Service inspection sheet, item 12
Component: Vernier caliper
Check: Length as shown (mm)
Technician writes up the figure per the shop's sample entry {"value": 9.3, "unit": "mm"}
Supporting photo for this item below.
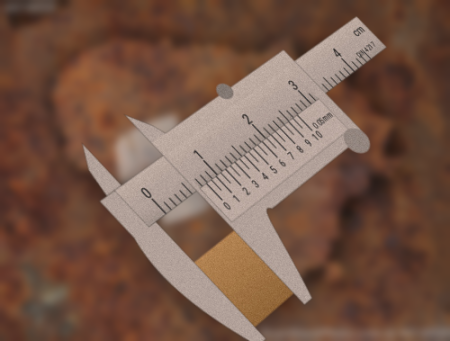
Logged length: {"value": 7.8, "unit": "mm"}
